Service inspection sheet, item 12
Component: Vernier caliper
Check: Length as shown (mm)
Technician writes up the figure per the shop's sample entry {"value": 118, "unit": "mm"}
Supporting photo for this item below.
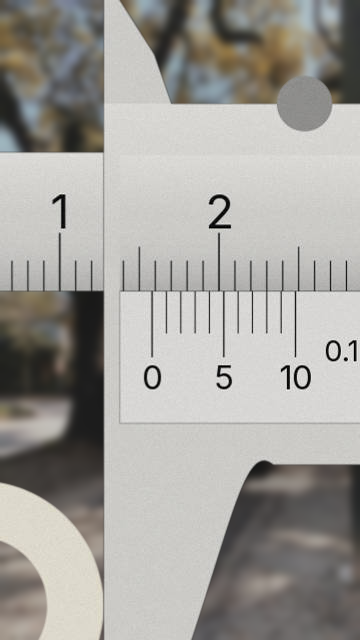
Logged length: {"value": 15.8, "unit": "mm"}
